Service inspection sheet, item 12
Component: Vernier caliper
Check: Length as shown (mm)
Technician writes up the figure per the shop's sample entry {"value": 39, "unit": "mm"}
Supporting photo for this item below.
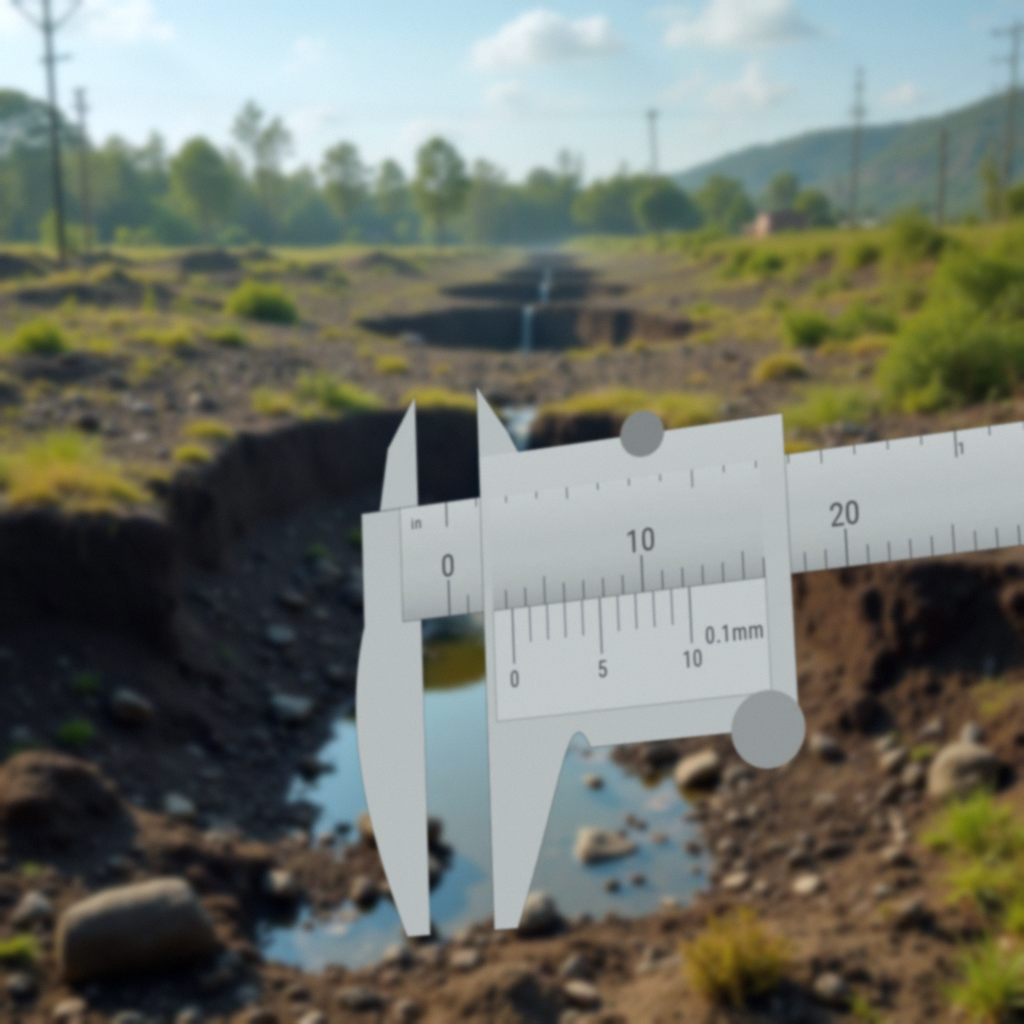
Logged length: {"value": 3.3, "unit": "mm"}
